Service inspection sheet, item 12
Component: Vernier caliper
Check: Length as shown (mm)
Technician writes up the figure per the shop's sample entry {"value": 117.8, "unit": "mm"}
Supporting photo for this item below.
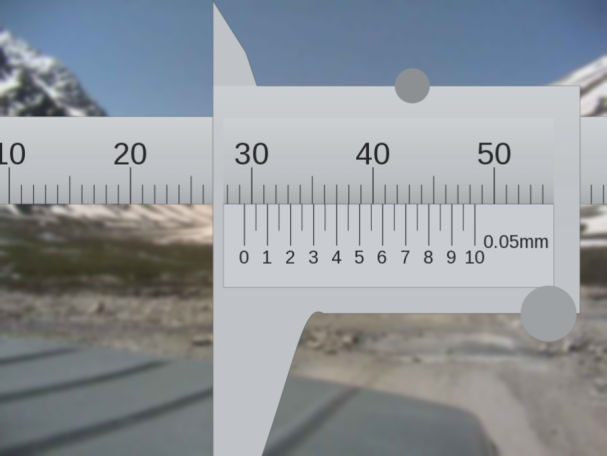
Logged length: {"value": 29.4, "unit": "mm"}
